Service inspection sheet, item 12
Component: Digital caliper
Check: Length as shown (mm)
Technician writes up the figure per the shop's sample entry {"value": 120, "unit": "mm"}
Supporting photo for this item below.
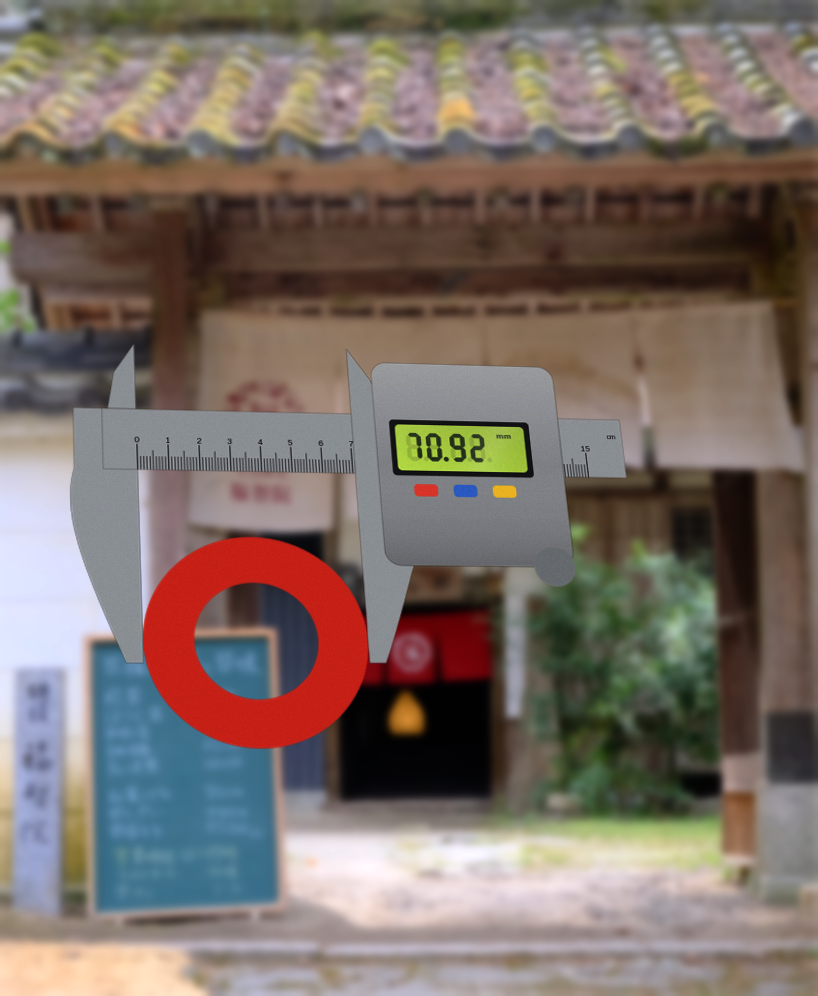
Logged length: {"value": 70.92, "unit": "mm"}
